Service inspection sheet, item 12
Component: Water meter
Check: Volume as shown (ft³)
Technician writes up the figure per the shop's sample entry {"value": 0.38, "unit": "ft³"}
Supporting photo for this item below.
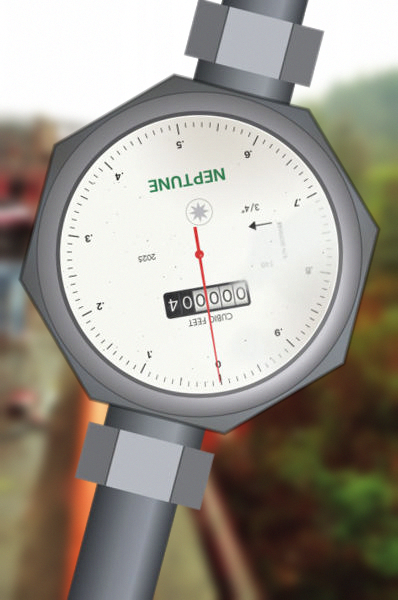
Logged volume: {"value": 4.00, "unit": "ft³"}
